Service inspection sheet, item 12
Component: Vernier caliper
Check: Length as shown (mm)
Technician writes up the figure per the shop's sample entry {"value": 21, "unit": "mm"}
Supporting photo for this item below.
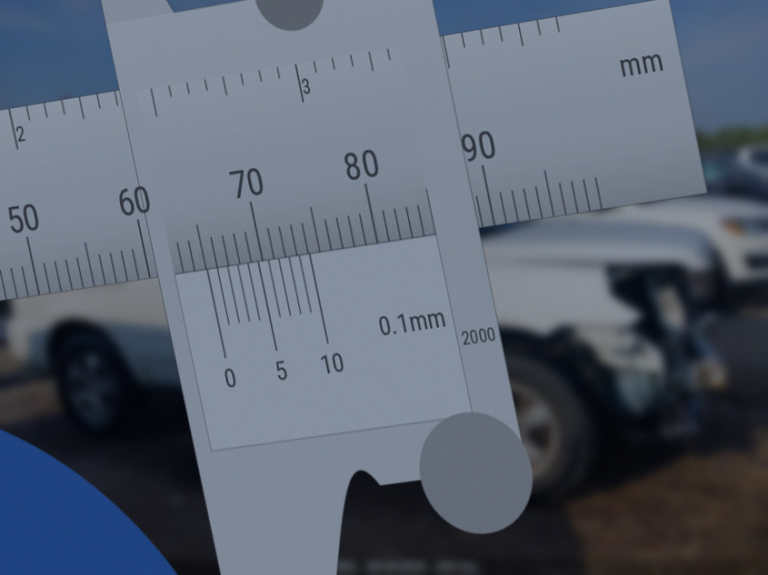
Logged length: {"value": 65.1, "unit": "mm"}
